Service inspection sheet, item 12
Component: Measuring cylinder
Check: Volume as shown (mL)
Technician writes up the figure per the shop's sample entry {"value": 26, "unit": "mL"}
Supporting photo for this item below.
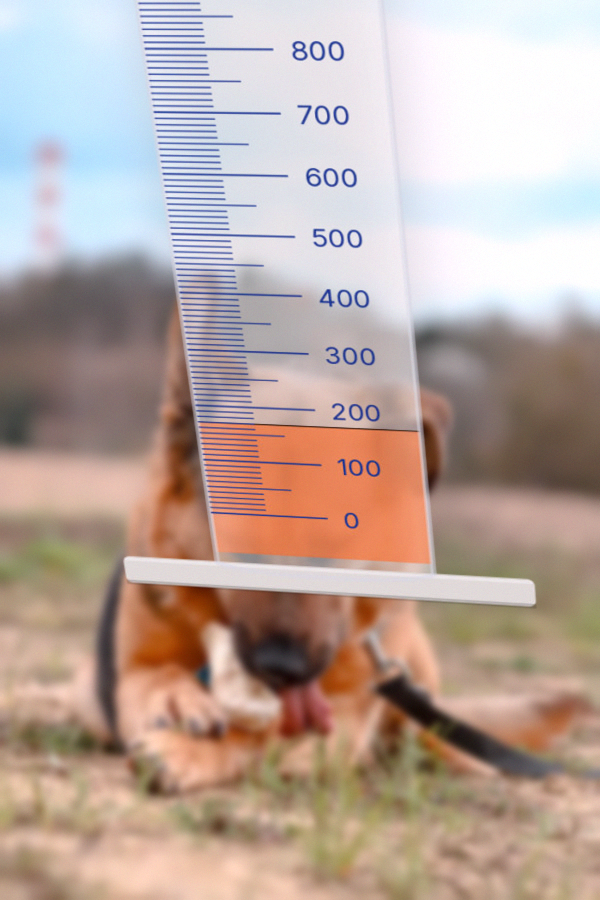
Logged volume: {"value": 170, "unit": "mL"}
